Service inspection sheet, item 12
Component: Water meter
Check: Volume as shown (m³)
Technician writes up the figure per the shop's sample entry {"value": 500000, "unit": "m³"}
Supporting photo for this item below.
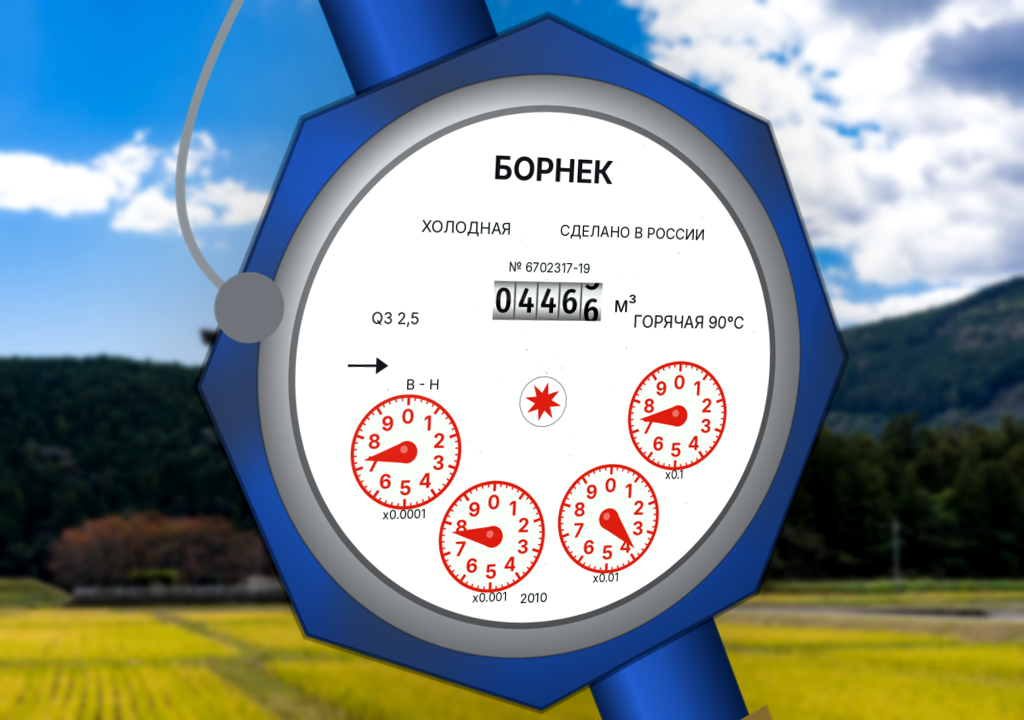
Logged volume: {"value": 4465.7377, "unit": "m³"}
